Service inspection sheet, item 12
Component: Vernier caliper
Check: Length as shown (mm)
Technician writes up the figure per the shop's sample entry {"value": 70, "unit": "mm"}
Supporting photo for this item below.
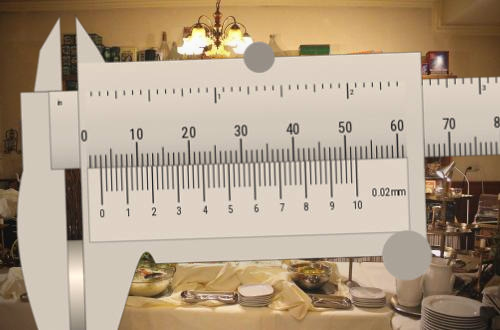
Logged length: {"value": 3.0, "unit": "mm"}
